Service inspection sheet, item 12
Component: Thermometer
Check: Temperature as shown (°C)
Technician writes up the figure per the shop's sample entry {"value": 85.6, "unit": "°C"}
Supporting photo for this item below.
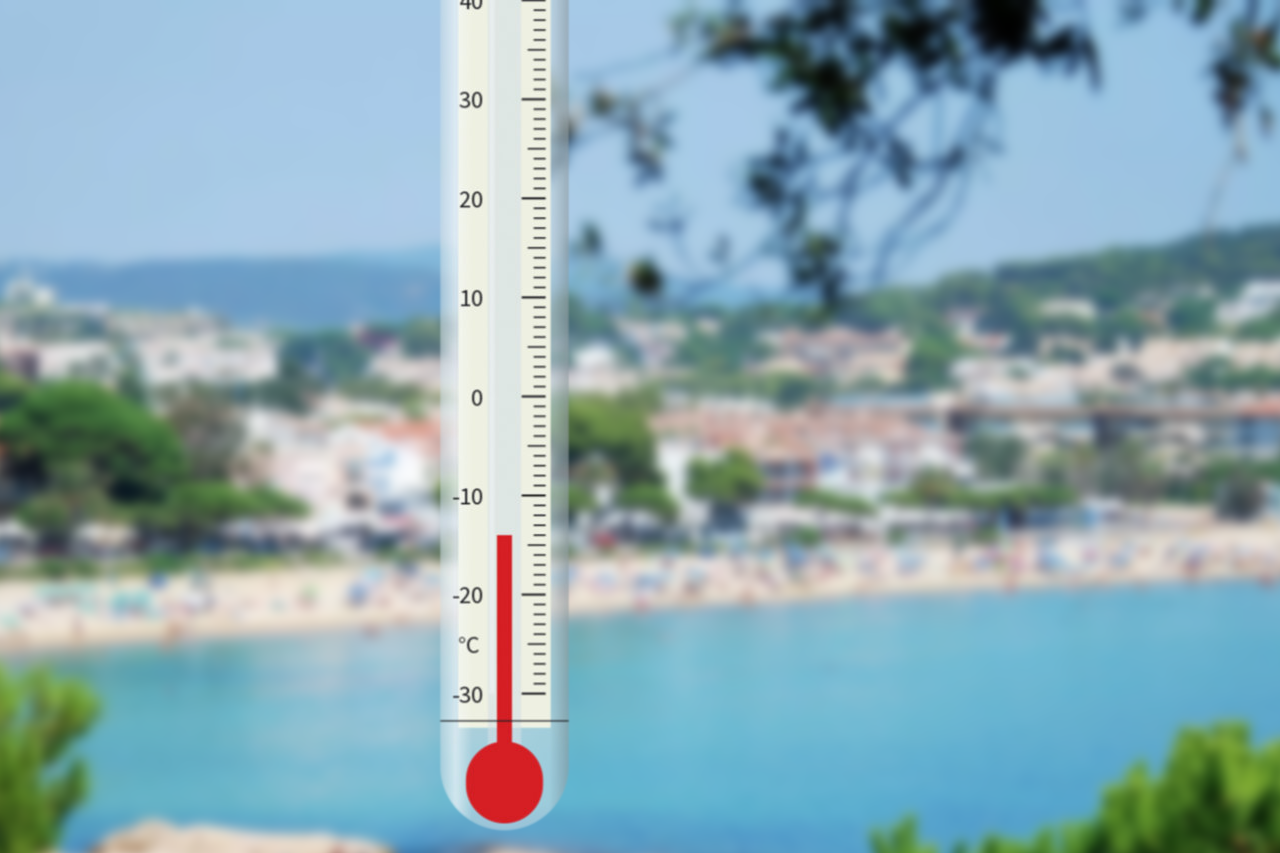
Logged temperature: {"value": -14, "unit": "°C"}
